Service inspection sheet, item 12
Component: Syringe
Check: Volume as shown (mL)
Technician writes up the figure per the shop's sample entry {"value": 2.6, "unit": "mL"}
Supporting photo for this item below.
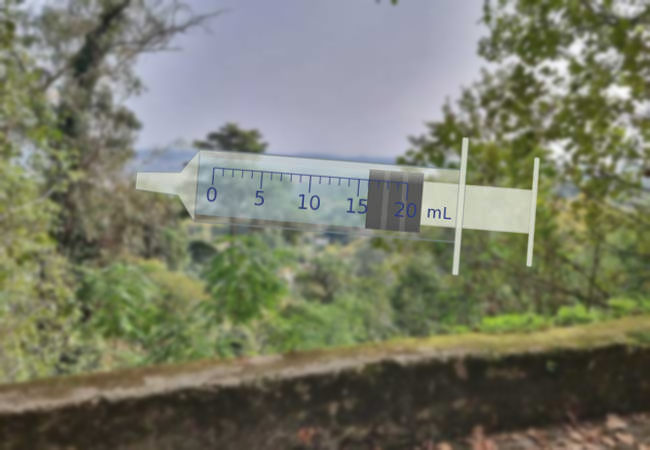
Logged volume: {"value": 16, "unit": "mL"}
